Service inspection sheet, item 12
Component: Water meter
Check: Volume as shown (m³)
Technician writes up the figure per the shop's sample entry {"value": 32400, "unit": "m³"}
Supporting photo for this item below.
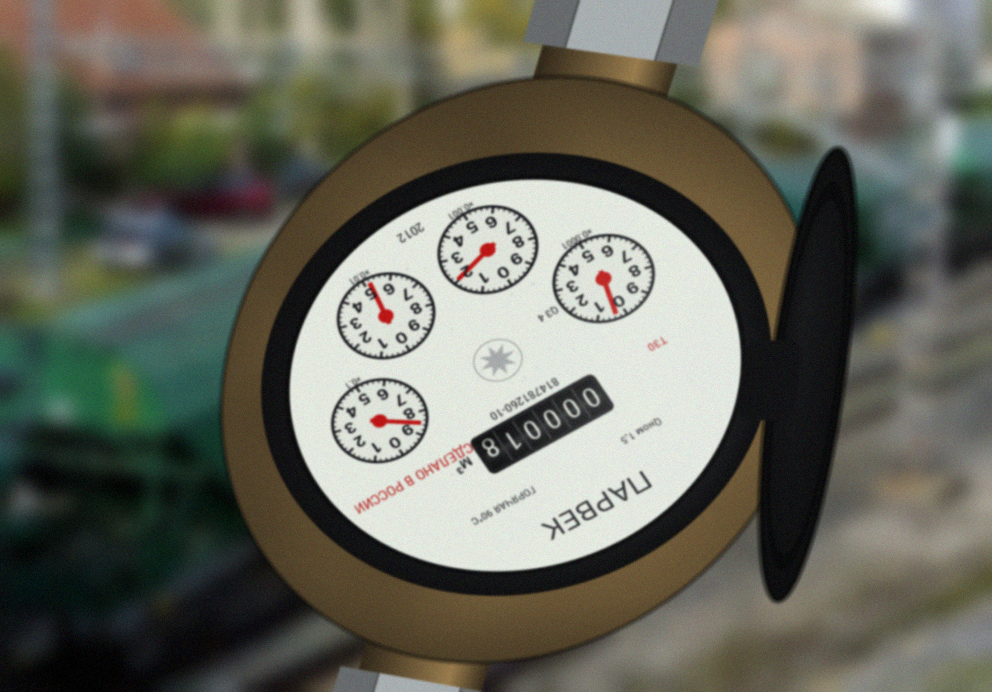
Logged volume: {"value": 17.8520, "unit": "m³"}
